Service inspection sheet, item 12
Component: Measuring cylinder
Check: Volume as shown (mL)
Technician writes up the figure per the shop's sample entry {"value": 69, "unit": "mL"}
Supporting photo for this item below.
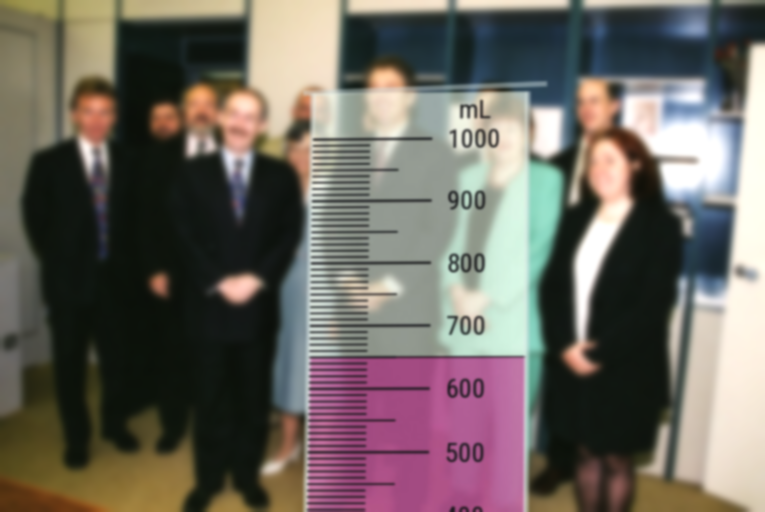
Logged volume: {"value": 650, "unit": "mL"}
